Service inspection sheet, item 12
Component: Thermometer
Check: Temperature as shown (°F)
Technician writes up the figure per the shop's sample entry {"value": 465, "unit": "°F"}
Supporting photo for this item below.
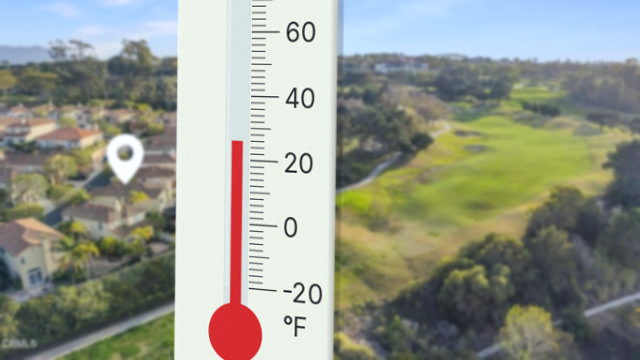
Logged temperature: {"value": 26, "unit": "°F"}
